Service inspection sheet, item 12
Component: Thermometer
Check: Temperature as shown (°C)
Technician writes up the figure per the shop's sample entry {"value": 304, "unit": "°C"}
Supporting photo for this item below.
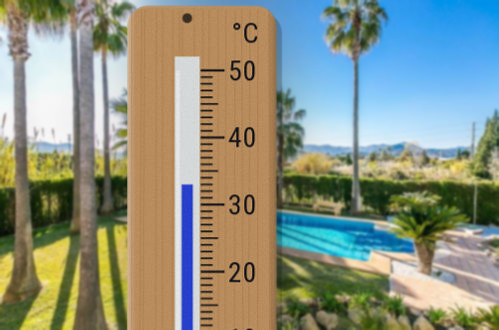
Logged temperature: {"value": 33, "unit": "°C"}
